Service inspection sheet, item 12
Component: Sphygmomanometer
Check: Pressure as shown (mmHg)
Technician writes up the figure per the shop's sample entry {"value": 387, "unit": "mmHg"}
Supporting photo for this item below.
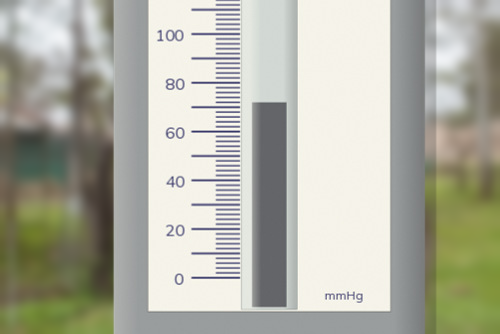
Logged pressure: {"value": 72, "unit": "mmHg"}
